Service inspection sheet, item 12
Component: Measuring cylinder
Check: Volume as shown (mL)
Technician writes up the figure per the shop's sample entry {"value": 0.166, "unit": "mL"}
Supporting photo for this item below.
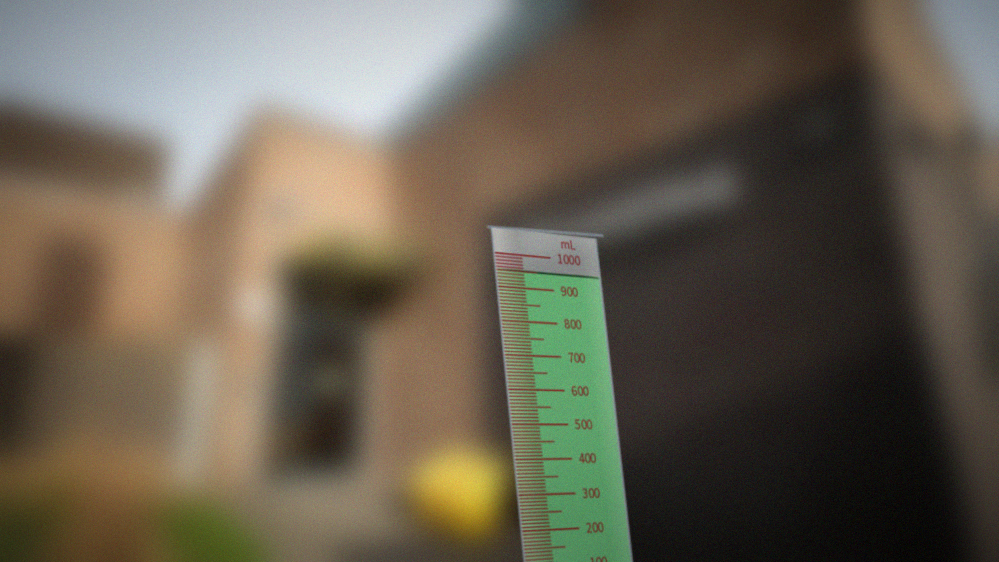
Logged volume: {"value": 950, "unit": "mL"}
